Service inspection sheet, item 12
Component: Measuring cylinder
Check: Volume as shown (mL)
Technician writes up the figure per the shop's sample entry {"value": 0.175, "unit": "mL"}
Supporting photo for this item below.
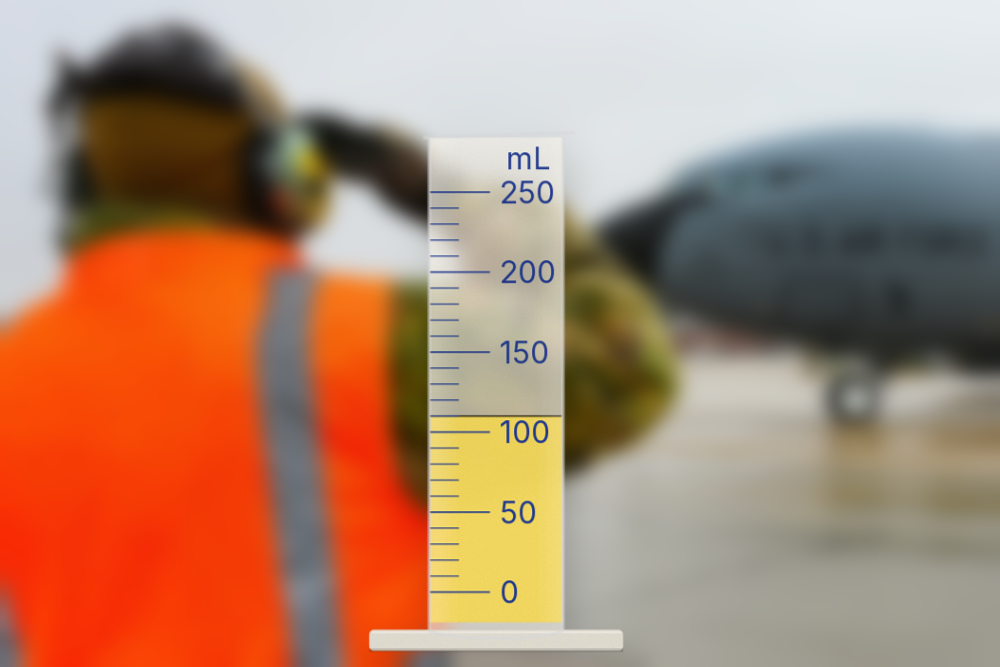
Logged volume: {"value": 110, "unit": "mL"}
